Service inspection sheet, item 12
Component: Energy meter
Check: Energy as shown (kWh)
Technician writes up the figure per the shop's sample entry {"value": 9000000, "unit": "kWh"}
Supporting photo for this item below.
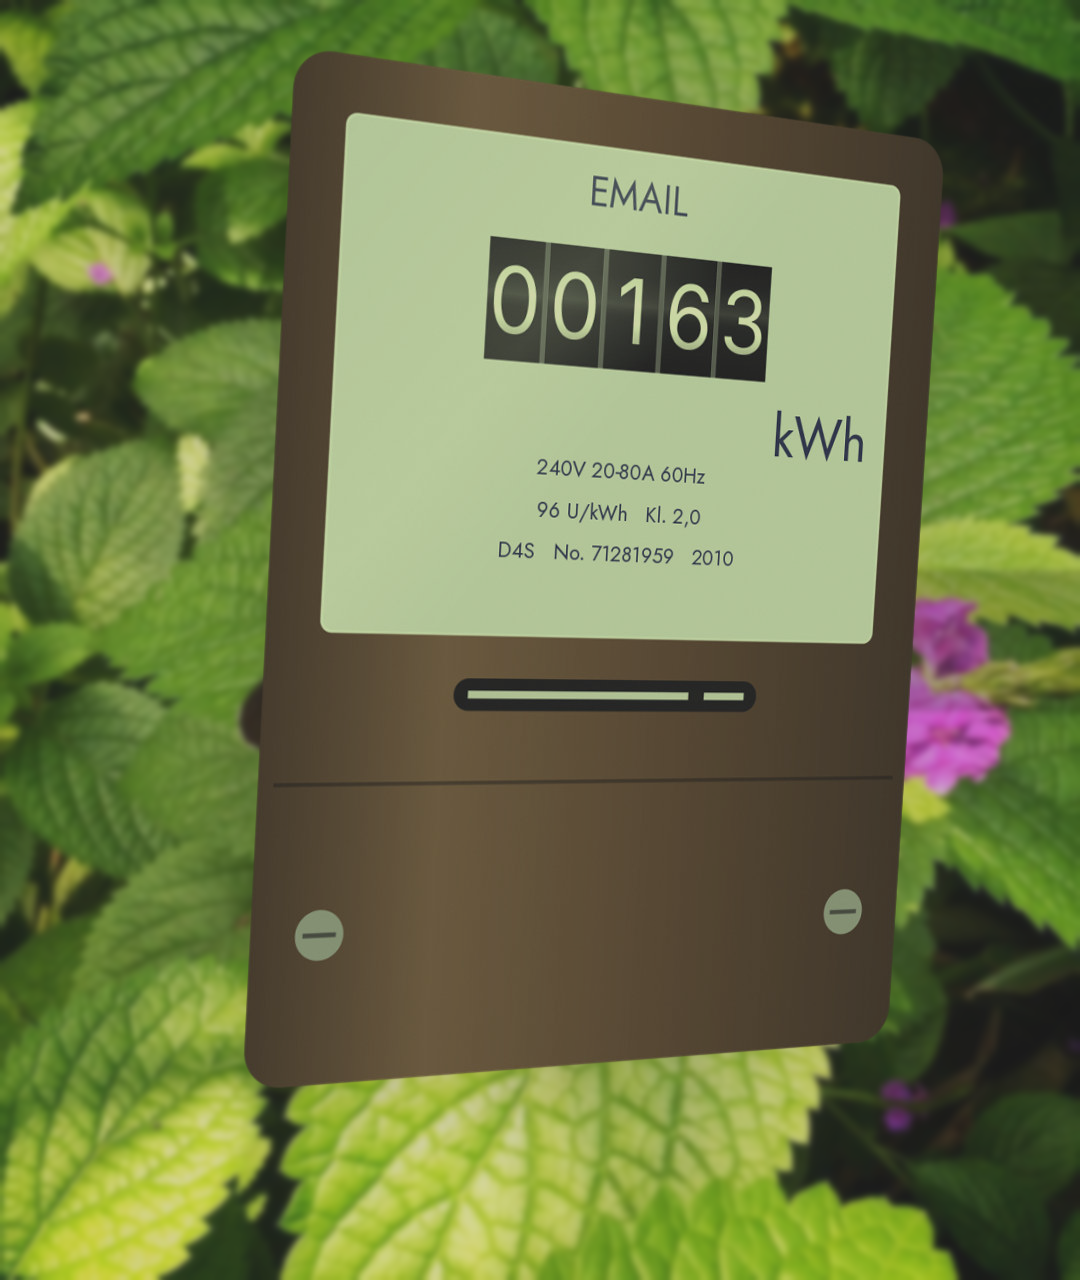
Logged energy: {"value": 163, "unit": "kWh"}
